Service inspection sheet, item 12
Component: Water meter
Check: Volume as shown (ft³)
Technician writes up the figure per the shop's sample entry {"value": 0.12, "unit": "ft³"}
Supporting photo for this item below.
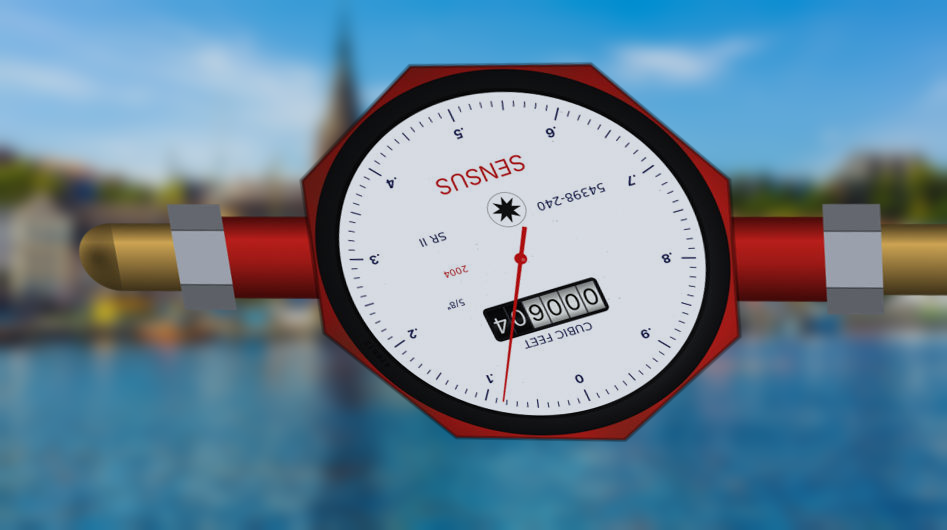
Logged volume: {"value": 604.08, "unit": "ft³"}
